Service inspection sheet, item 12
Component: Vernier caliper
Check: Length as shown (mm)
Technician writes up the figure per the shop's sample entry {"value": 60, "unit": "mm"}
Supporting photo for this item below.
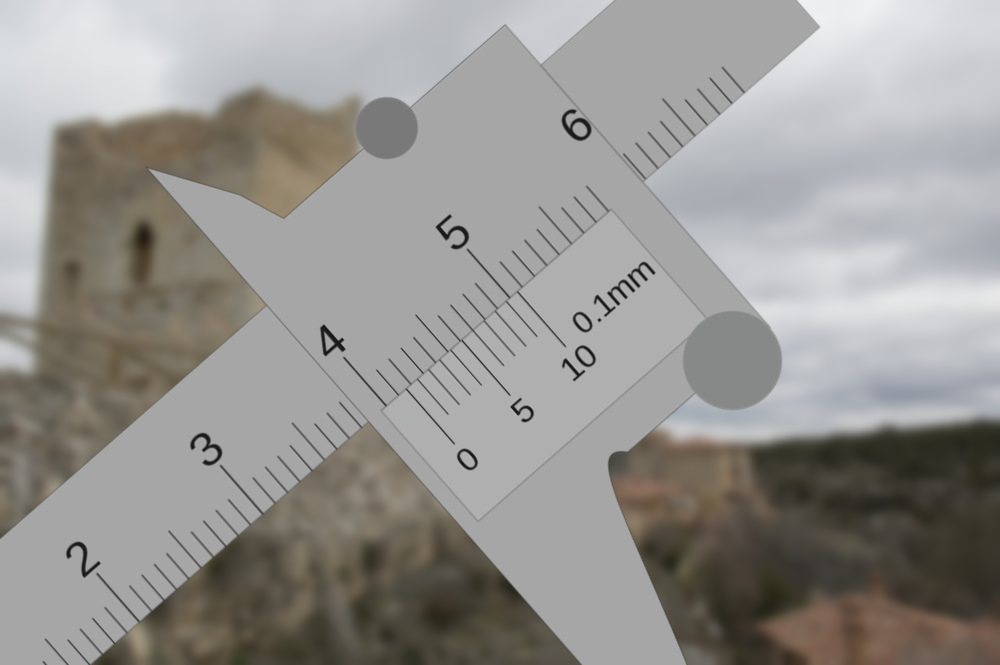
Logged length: {"value": 41.6, "unit": "mm"}
